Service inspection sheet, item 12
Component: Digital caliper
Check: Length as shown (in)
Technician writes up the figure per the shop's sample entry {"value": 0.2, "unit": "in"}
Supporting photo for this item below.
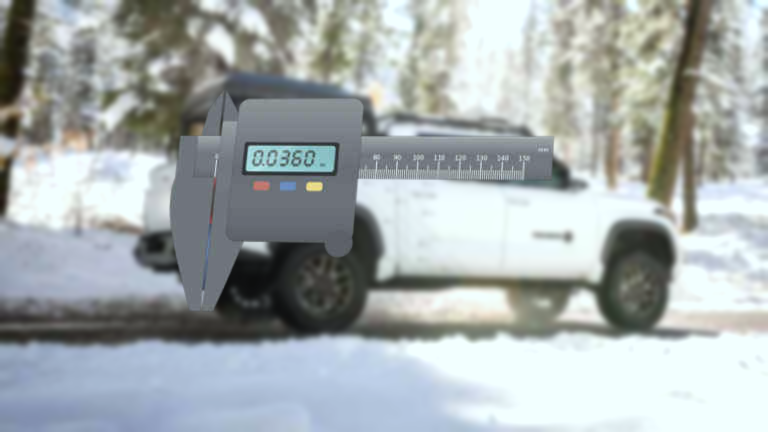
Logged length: {"value": 0.0360, "unit": "in"}
